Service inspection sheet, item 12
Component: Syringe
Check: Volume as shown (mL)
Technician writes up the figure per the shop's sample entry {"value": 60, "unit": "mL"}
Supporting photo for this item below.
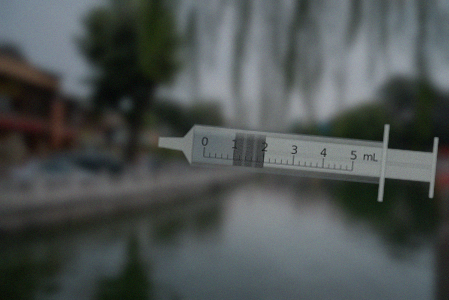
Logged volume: {"value": 1, "unit": "mL"}
